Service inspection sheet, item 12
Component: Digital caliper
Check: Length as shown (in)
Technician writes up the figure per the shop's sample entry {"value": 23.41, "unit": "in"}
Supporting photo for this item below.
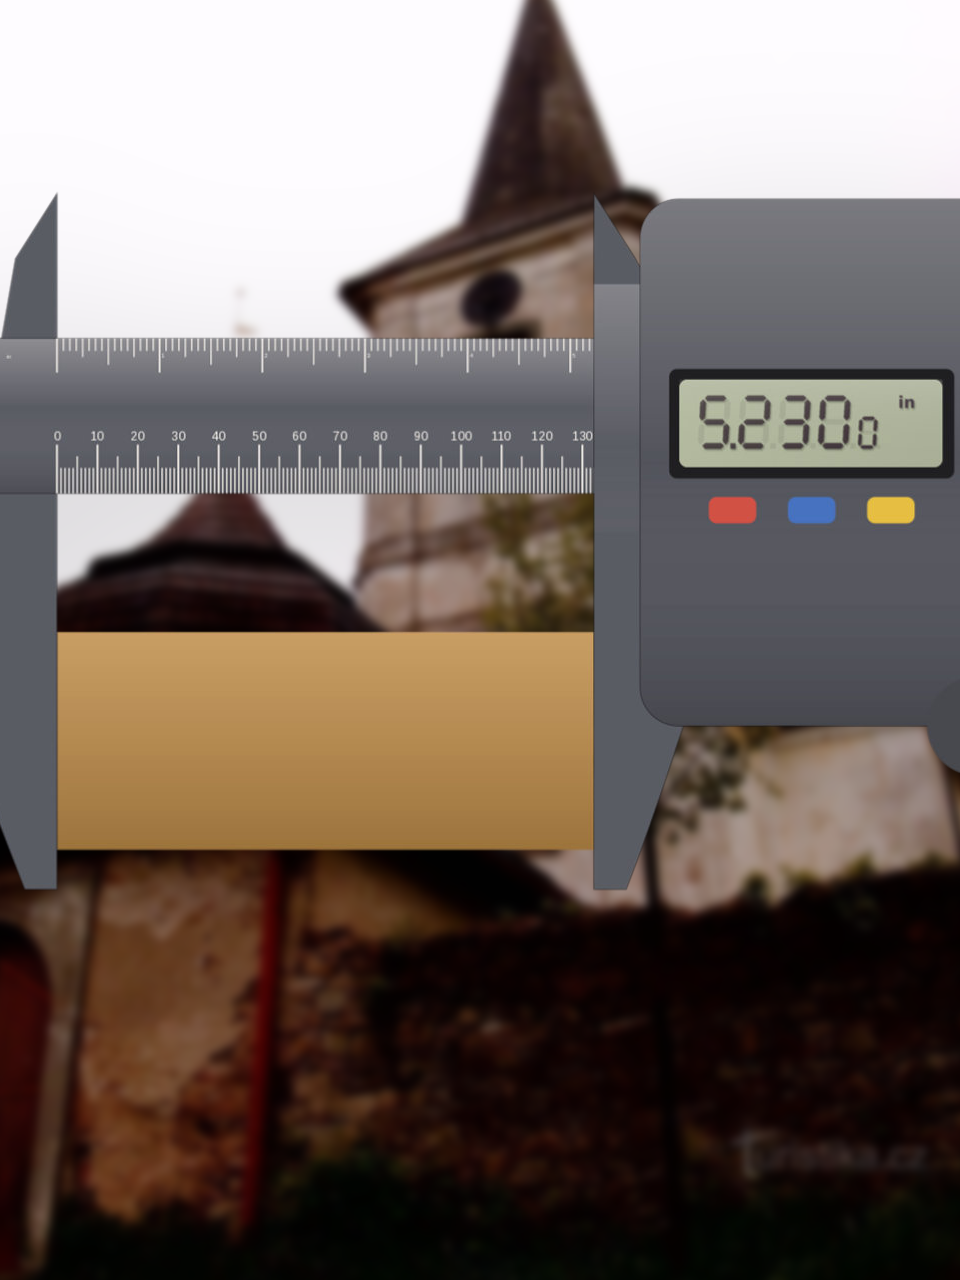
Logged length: {"value": 5.2300, "unit": "in"}
